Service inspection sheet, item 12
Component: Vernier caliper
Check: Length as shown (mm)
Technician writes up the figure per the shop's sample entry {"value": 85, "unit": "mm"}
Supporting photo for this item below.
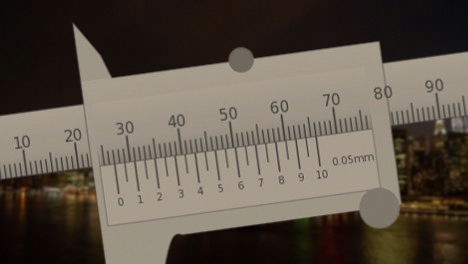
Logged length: {"value": 27.0, "unit": "mm"}
